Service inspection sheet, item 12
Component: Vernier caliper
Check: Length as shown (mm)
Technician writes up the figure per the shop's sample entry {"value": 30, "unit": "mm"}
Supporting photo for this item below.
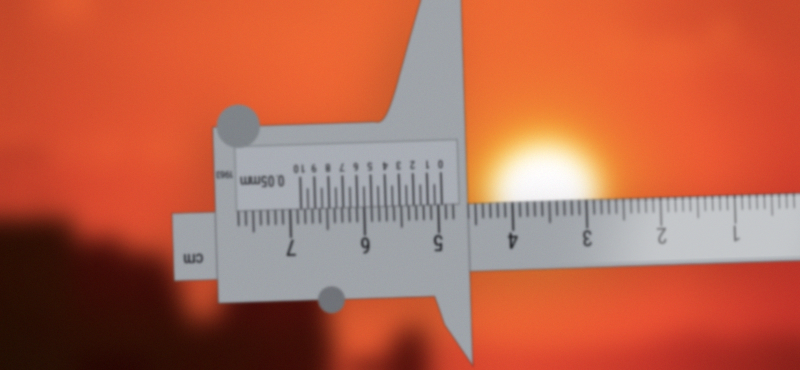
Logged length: {"value": 49.5, "unit": "mm"}
